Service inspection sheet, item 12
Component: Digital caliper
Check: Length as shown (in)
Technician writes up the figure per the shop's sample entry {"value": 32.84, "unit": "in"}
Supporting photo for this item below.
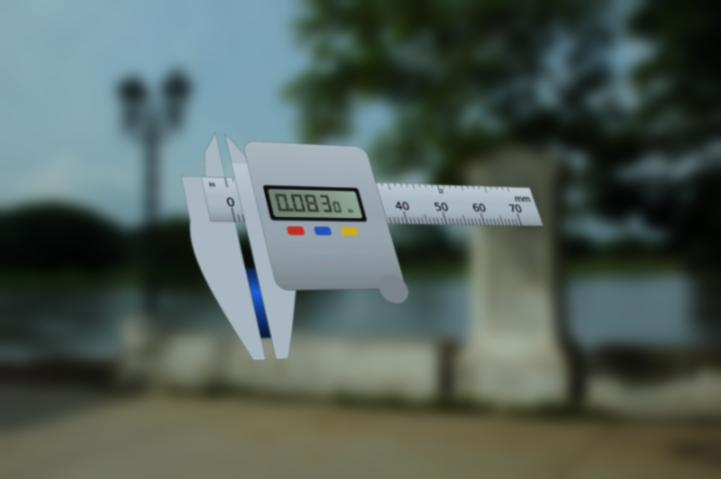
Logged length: {"value": 0.0830, "unit": "in"}
